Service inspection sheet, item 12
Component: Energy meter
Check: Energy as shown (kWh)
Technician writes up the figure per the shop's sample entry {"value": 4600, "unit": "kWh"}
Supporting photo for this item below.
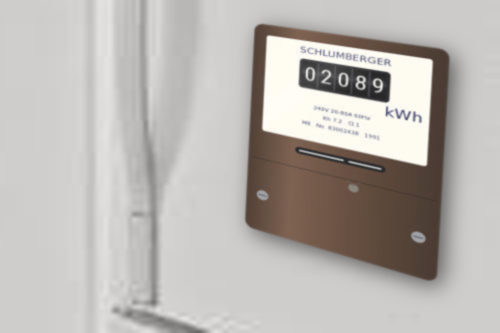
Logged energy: {"value": 2089, "unit": "kWh"}
